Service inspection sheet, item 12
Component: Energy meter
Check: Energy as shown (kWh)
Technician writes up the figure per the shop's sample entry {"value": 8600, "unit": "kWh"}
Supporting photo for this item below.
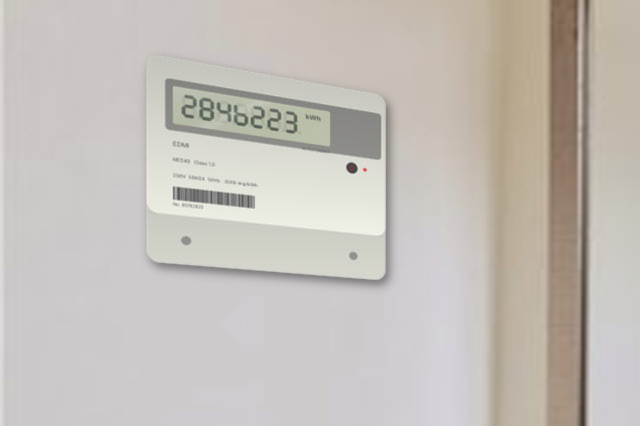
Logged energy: {"value": 2846223, "unit": "kWh"}
